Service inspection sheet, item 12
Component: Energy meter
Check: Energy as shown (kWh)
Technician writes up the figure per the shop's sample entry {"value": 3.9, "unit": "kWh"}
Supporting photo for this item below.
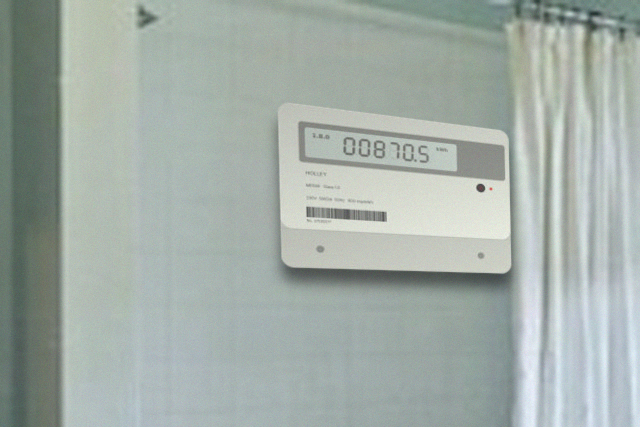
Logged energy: {"value": 870.5, "unit": "kWh"}
